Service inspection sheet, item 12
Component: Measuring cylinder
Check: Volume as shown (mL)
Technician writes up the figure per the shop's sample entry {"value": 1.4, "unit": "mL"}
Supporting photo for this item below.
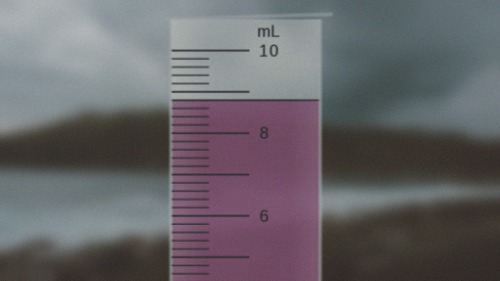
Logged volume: {"value": 8.8, "unit": "mL"}
